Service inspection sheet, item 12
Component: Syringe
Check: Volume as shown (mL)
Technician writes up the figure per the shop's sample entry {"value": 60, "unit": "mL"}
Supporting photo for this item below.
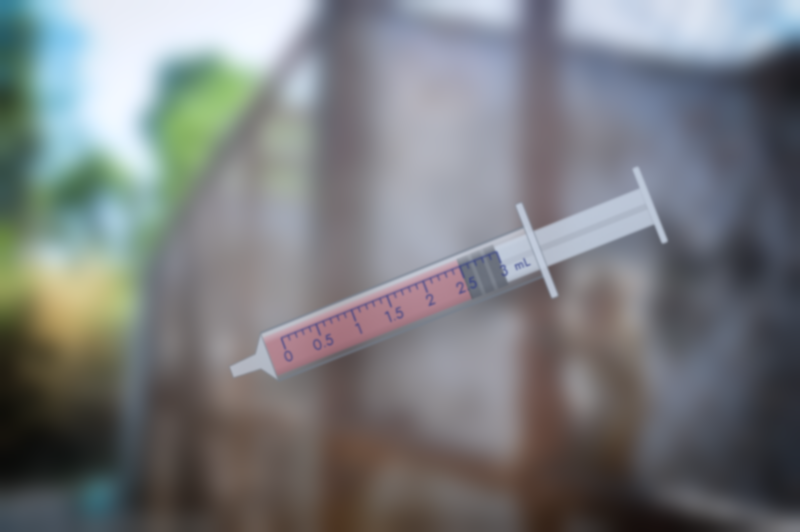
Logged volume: {"value": 2.5, "unit": "mL"}
